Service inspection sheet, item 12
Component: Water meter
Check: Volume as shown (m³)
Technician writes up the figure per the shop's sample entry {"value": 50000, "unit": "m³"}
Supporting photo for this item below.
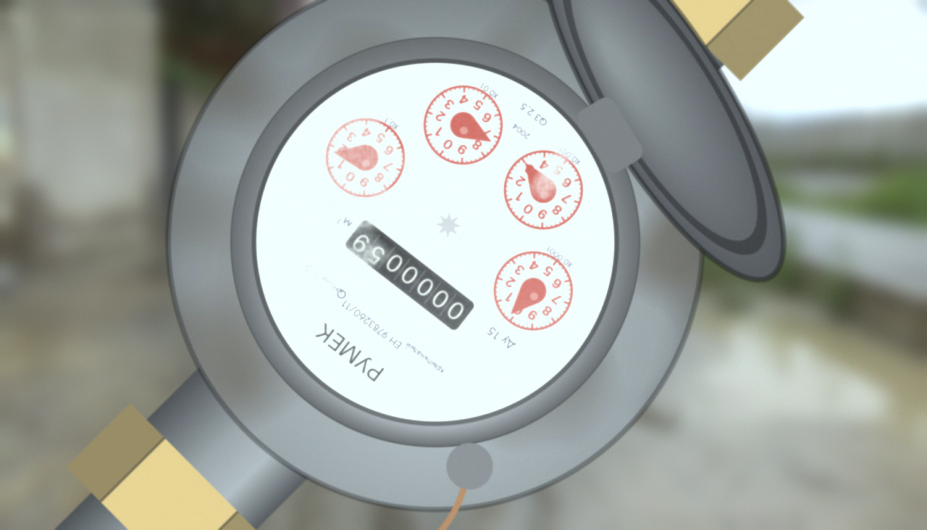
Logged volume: {"value": 59.1730, "unit": "m³"}
